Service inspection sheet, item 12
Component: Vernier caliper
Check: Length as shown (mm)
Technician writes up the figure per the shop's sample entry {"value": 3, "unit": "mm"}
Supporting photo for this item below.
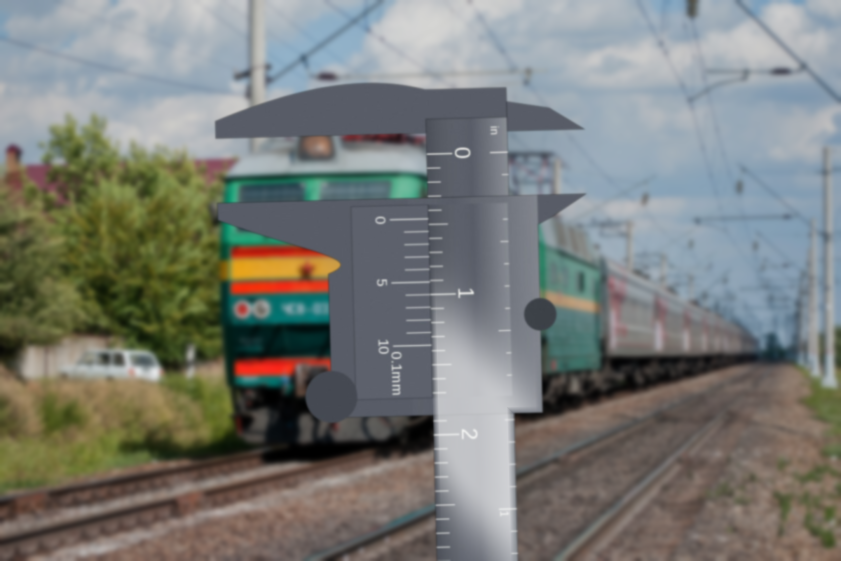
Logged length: {"value": 4.6, "unit": "mm"}
